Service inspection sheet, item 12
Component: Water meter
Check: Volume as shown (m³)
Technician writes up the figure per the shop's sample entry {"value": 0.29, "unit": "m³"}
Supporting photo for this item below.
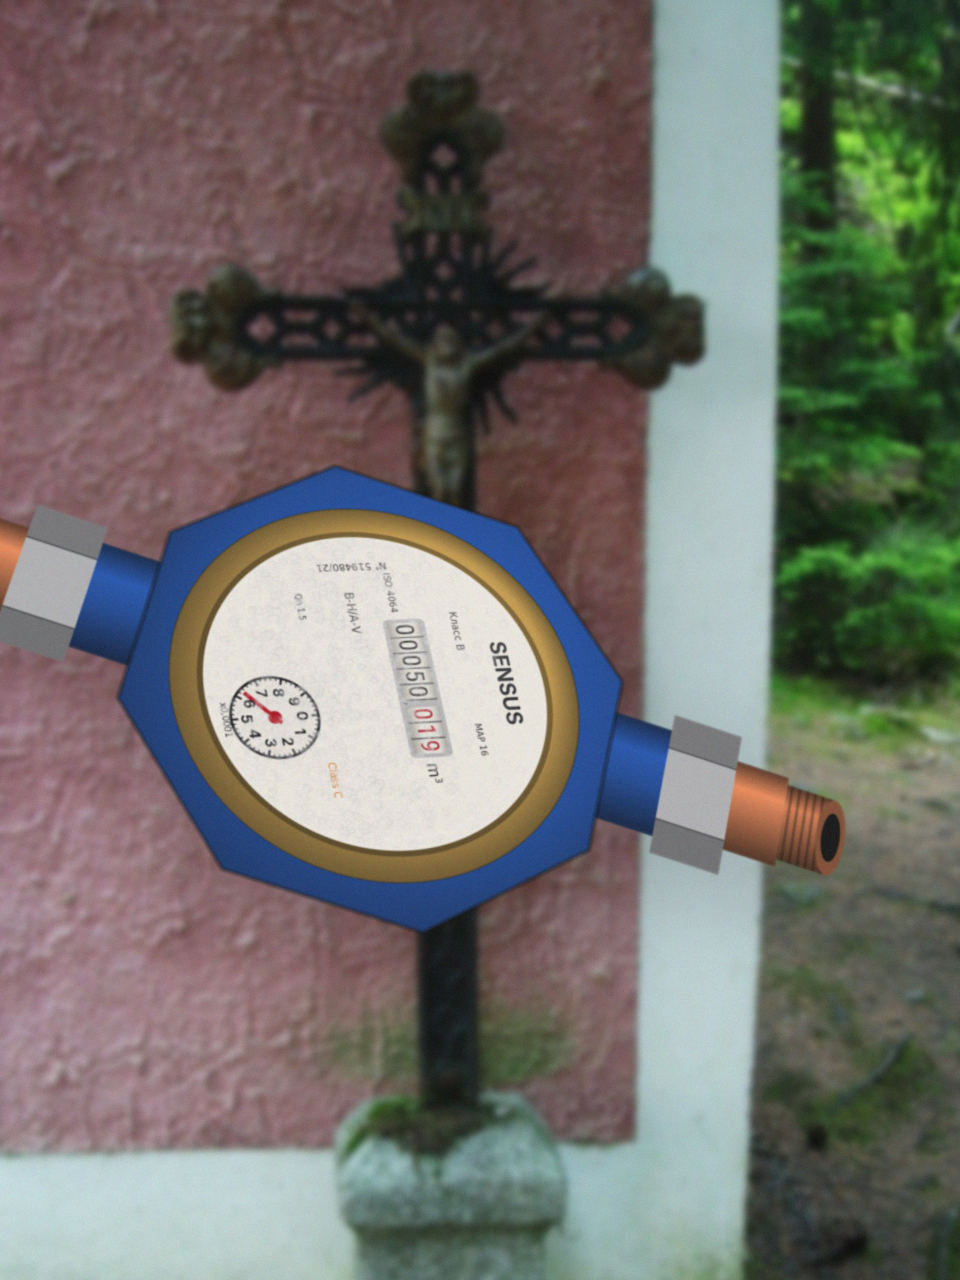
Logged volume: {"value": 50.0196, "unit": "m³"}
